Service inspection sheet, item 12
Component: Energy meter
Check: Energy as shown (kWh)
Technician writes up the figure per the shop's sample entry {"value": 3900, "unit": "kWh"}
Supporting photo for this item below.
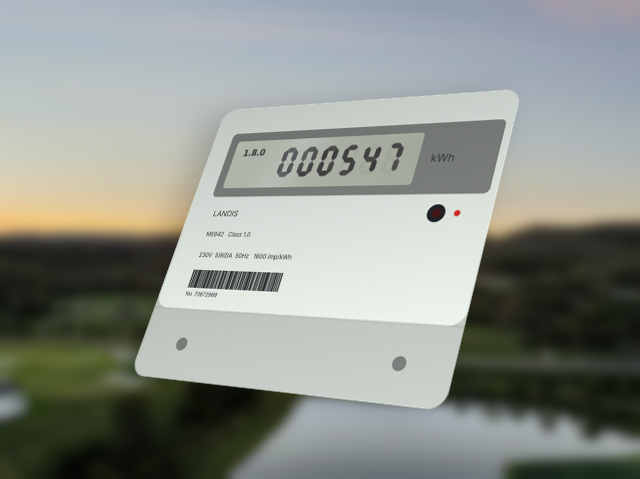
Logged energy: {"value": 547, "unit": "kWh"}
